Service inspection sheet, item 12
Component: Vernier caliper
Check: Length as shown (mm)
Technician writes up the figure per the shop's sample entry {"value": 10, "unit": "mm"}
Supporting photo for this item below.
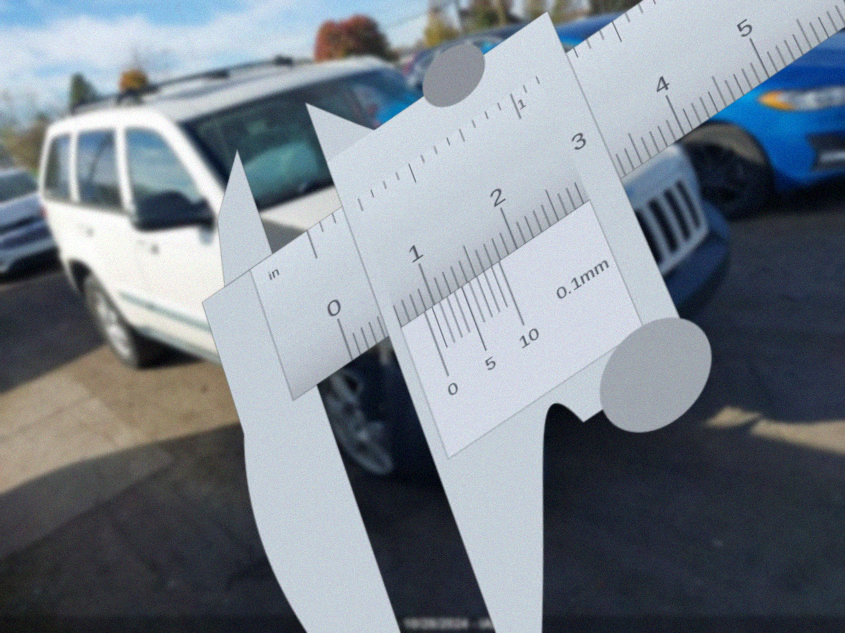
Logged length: {"value": 8.8, "unit": "mm"}
